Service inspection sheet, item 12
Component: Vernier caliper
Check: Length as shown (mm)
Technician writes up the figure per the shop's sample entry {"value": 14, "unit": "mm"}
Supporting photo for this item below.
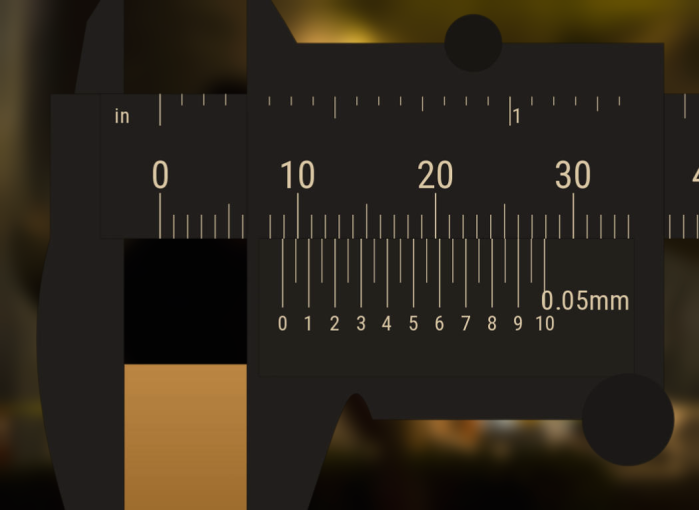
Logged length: {"value": 8.9, "unit": "mm"}
